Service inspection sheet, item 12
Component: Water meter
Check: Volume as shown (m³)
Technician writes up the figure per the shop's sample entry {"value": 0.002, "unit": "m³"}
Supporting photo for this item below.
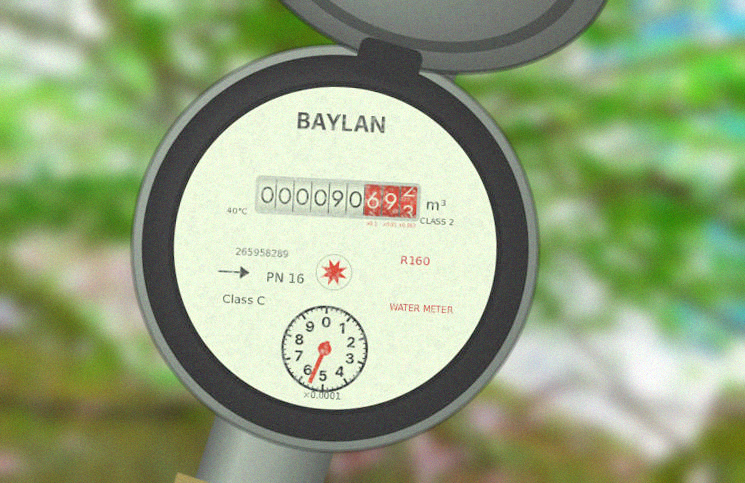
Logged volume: {"value": 90.6925, "unit": "m³"}
